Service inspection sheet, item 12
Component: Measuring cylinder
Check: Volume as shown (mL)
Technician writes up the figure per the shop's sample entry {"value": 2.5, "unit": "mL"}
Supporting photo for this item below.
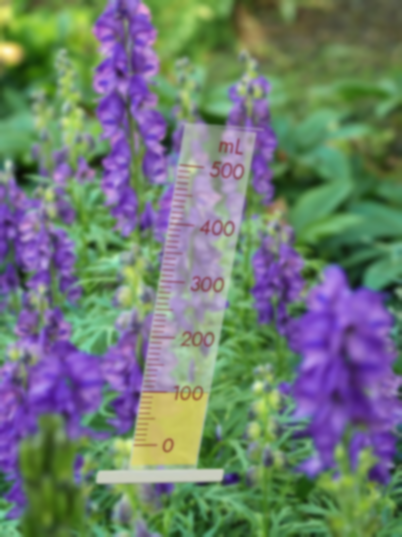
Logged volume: {"value": 100, "unit": "mL"}
